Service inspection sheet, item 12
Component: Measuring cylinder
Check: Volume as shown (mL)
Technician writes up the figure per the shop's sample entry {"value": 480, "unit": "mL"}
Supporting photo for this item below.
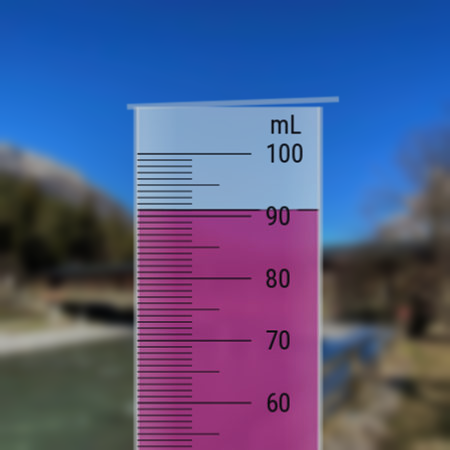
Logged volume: {"value": 91, "unit": "mL"}
